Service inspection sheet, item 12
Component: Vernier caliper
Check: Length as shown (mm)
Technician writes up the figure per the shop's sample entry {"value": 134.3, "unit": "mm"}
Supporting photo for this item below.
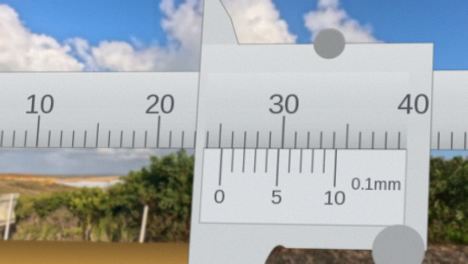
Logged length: {"value": 25.2, "unit": "mm"}
